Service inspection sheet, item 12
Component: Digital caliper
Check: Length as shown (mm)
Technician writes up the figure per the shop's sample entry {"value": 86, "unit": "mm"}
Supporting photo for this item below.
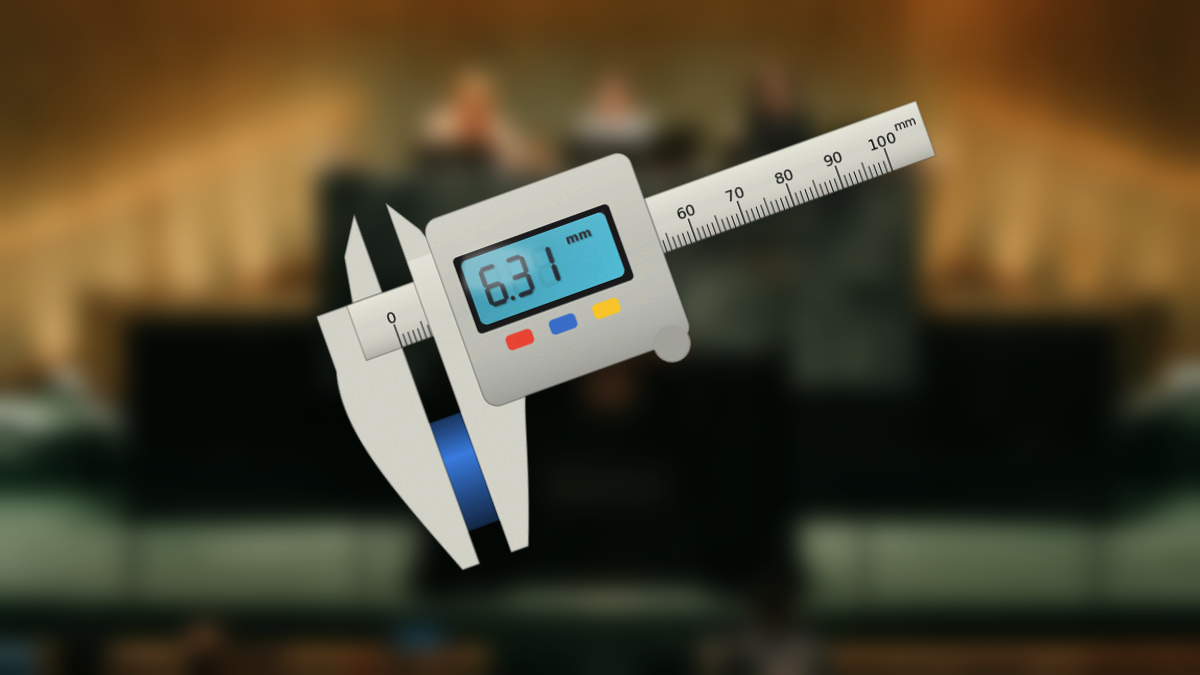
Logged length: {"value": 6.31, "unit": "mm"}
